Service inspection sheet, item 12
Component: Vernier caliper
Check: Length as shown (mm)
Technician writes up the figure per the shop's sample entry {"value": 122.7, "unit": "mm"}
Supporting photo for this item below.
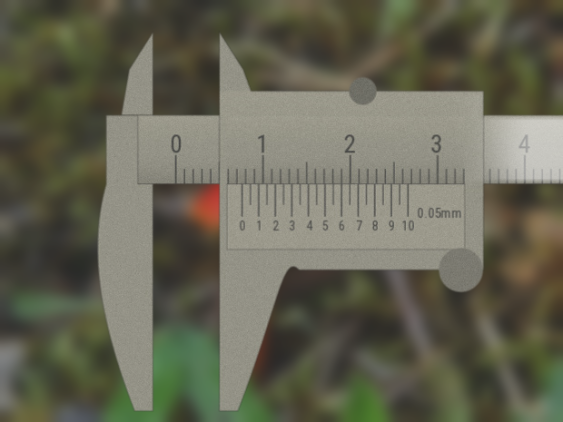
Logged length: {"value": 7.6, "unit": "mm"}
